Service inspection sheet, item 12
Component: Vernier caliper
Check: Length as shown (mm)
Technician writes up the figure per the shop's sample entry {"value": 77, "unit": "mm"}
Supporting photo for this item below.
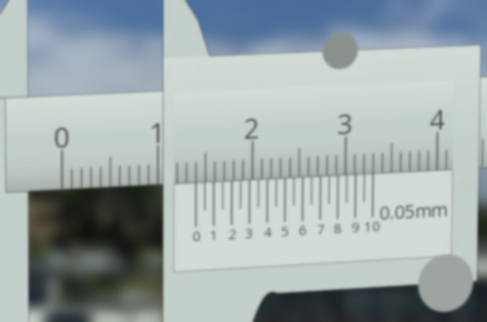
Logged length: {"value": 14.0, "unit": "mm"}
